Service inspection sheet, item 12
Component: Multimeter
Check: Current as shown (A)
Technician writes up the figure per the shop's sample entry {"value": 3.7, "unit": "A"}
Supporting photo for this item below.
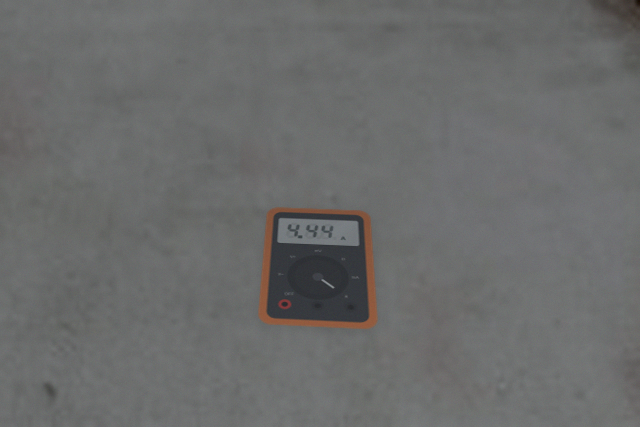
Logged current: {"value": 4.44, "unit": "A"}
